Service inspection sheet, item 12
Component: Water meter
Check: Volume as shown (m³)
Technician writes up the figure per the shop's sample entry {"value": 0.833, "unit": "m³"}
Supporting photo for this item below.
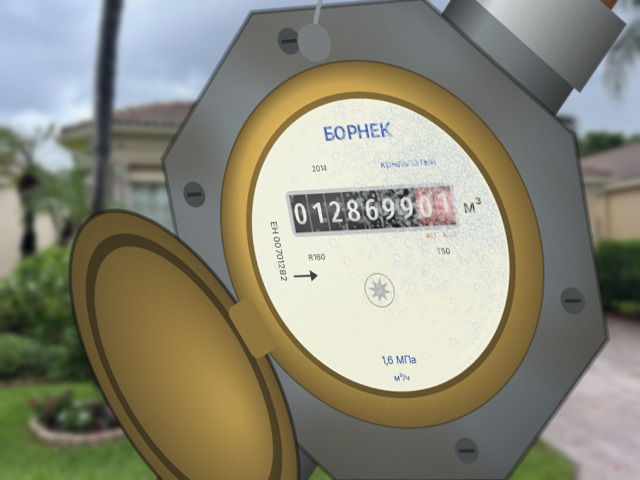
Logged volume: {"value": 128699.01, "unit": "m³"}
